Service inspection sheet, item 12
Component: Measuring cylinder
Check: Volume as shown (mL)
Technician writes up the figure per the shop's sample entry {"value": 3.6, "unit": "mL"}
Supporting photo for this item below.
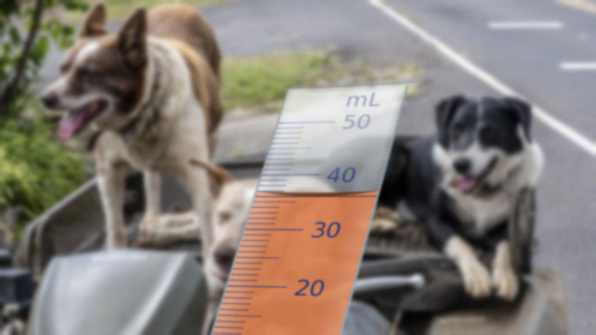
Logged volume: {"value": 36, "unit": "mL"}
